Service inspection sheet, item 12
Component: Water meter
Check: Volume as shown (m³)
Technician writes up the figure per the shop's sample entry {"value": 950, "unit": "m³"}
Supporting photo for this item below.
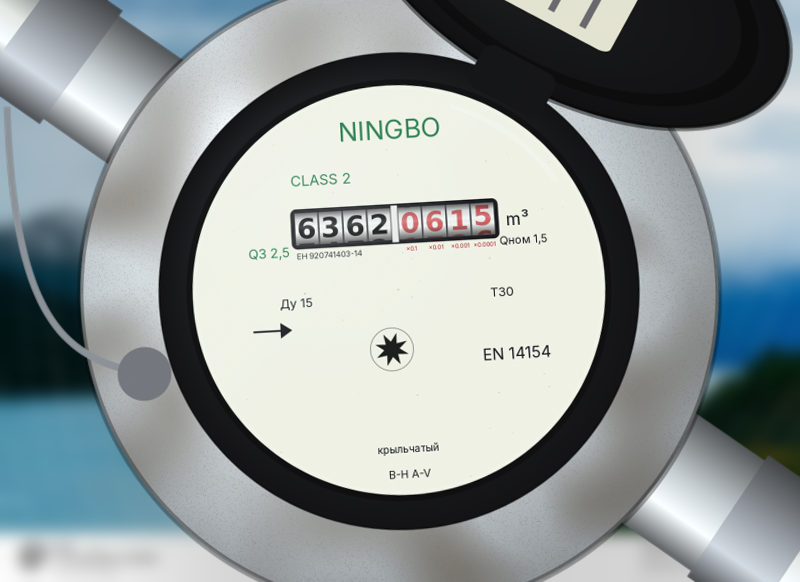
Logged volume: {"value": 6362.0615, "unit": "m³"}
